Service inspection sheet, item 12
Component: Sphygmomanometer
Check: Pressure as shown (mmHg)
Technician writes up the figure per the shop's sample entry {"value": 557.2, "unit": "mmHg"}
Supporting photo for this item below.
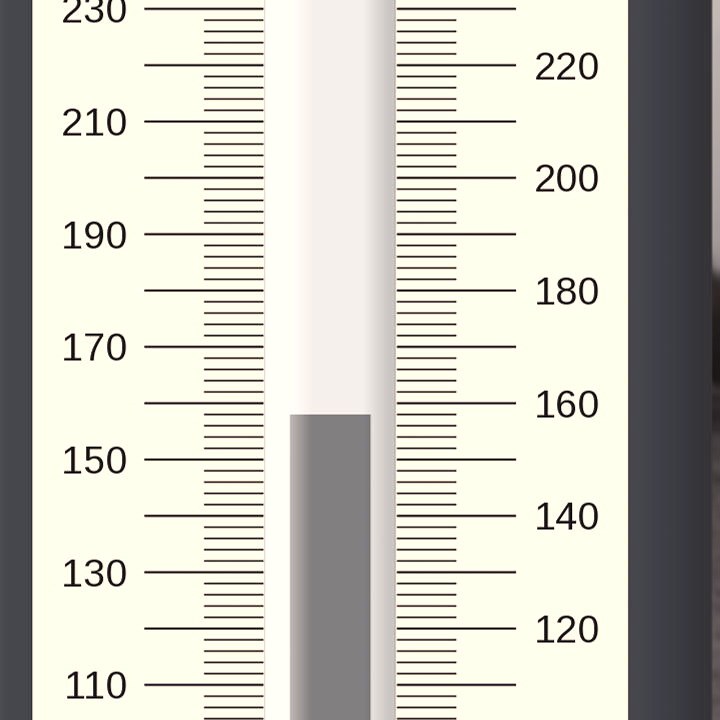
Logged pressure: {"value": 158, "unit": "mmHg"}
